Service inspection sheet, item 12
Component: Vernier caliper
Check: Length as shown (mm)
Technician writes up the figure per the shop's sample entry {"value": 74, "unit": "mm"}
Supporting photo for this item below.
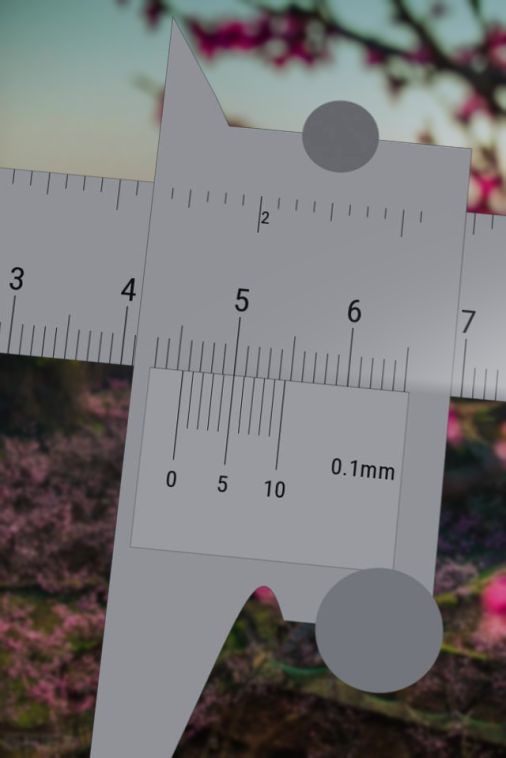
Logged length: {"value": 45.5, "unit": "mm"}
